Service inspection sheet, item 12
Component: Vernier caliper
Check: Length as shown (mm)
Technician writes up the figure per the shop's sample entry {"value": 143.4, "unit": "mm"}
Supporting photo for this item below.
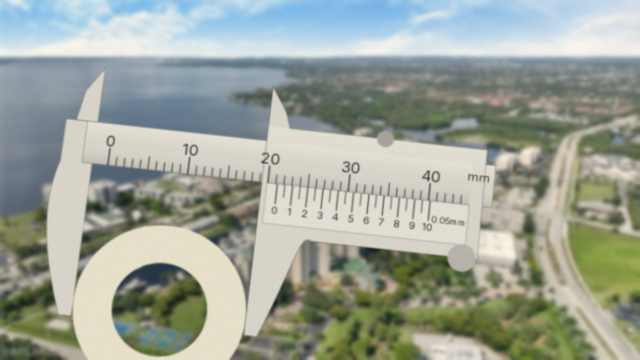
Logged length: {"value": 21.2, "unit": "mm"}
